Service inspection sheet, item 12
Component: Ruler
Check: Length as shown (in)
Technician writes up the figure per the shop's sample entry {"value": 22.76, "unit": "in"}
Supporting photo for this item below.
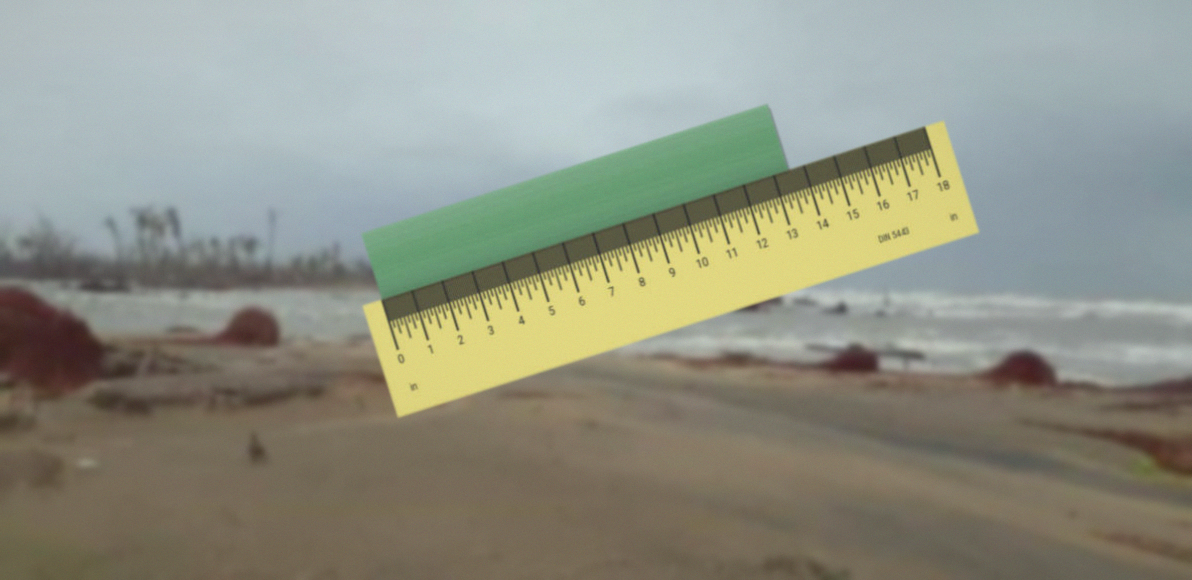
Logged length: {"value": 13.5, "unit": "in"}
